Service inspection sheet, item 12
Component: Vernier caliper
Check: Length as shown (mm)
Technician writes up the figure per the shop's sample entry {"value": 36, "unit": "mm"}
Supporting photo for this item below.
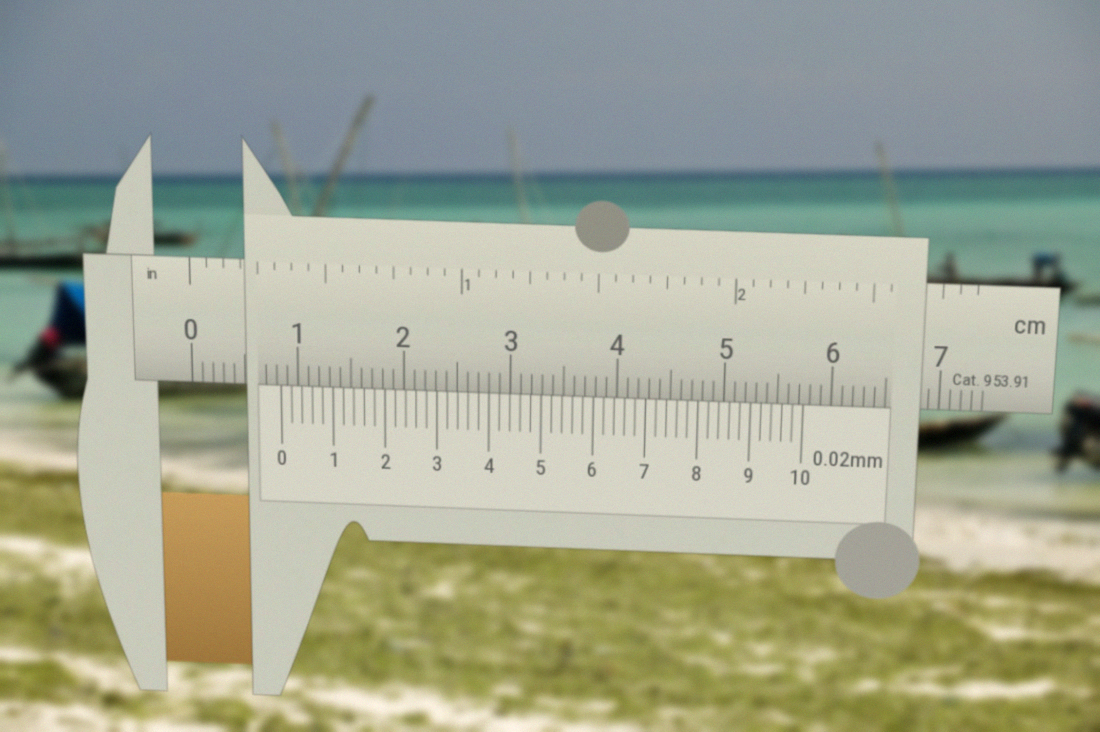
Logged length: {"value": 8.4, "unit": "mm"}
